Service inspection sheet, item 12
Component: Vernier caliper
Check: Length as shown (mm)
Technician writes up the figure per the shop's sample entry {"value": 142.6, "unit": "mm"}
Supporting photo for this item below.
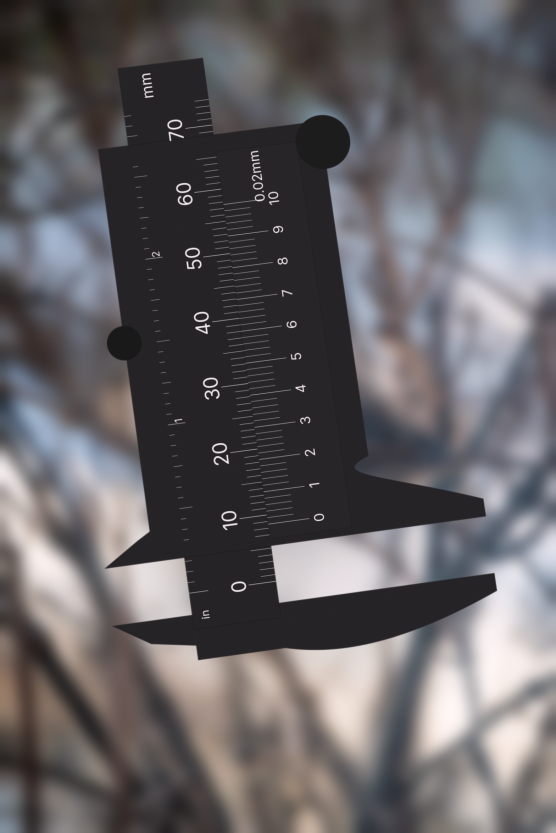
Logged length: {"value": 8.6, "unit": "mm"}
